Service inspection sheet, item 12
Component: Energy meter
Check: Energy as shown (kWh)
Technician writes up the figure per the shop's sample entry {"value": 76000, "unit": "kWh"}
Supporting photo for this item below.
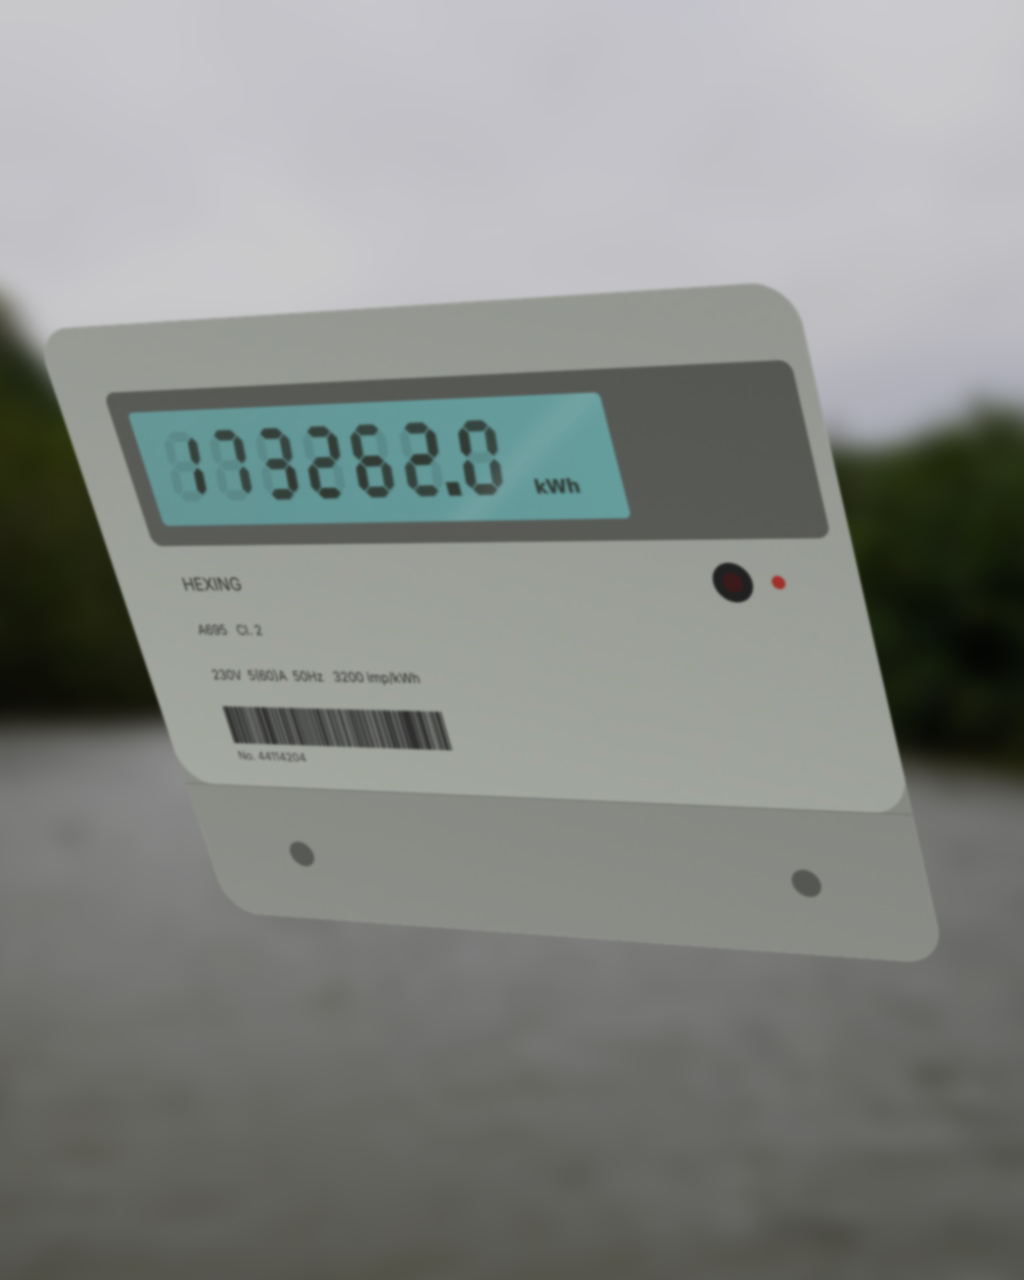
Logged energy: {"value": 173262.0, "unit": "kWh"}
